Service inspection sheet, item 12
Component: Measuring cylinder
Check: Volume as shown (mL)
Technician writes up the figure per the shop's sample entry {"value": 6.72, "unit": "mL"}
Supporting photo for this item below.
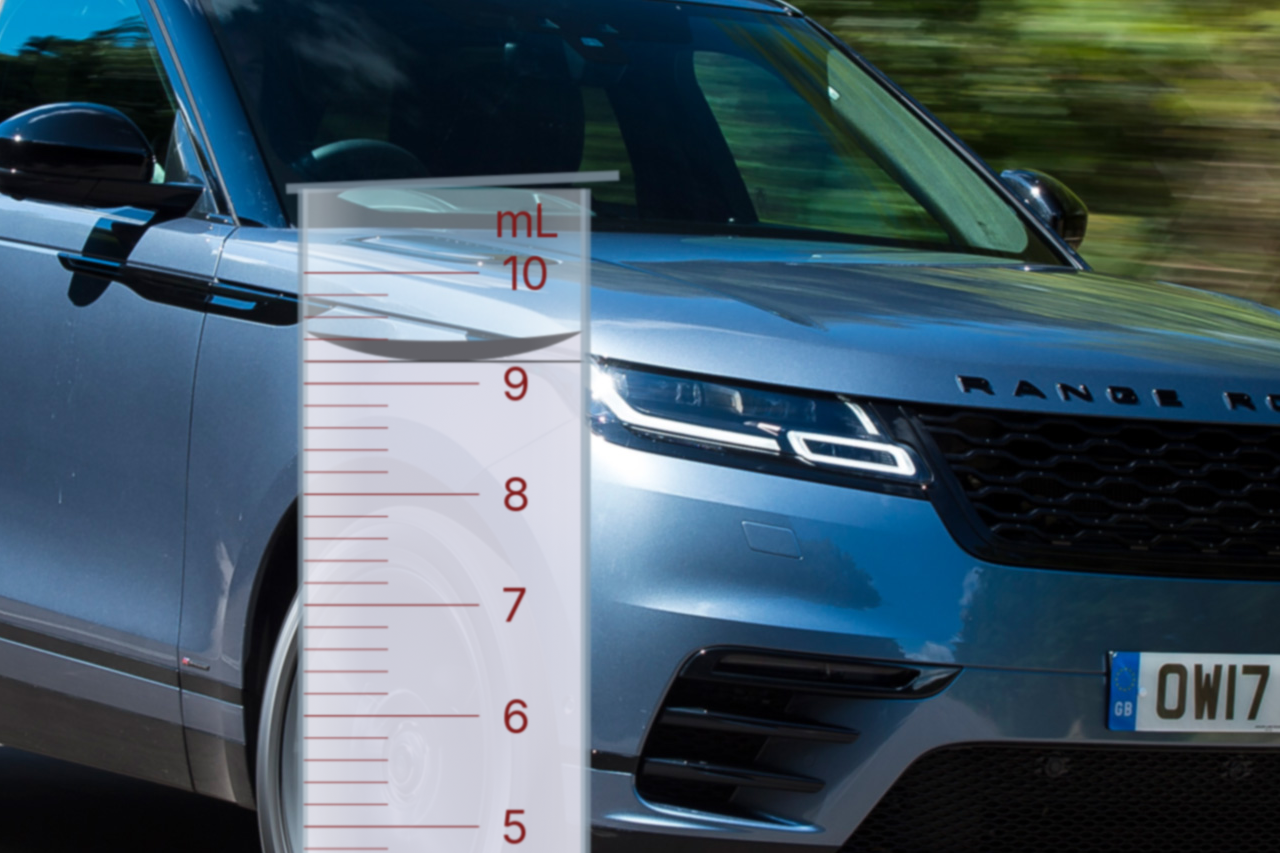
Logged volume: {"value": 9.2, "unit": "mL"}
